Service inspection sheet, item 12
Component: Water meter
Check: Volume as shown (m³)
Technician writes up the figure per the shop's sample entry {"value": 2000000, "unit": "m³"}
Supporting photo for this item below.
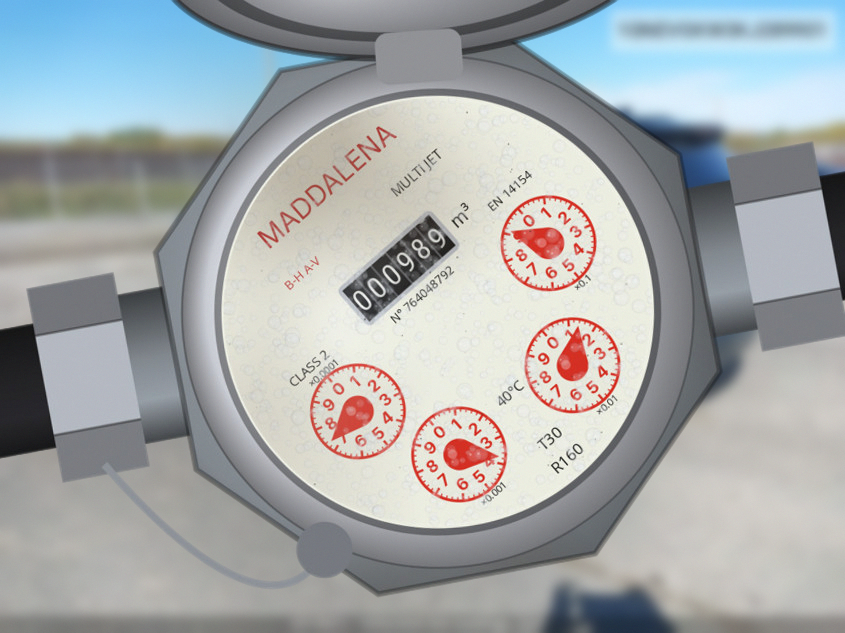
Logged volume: {"value": 988.9137, "unit": "m³"}
